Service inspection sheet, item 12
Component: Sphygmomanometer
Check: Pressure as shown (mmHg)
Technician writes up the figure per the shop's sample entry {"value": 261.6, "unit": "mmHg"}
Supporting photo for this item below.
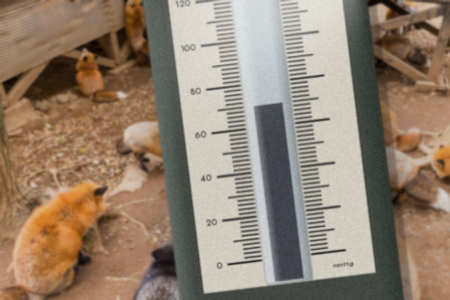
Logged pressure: {"value": 70, "unit": "mmHg"}
